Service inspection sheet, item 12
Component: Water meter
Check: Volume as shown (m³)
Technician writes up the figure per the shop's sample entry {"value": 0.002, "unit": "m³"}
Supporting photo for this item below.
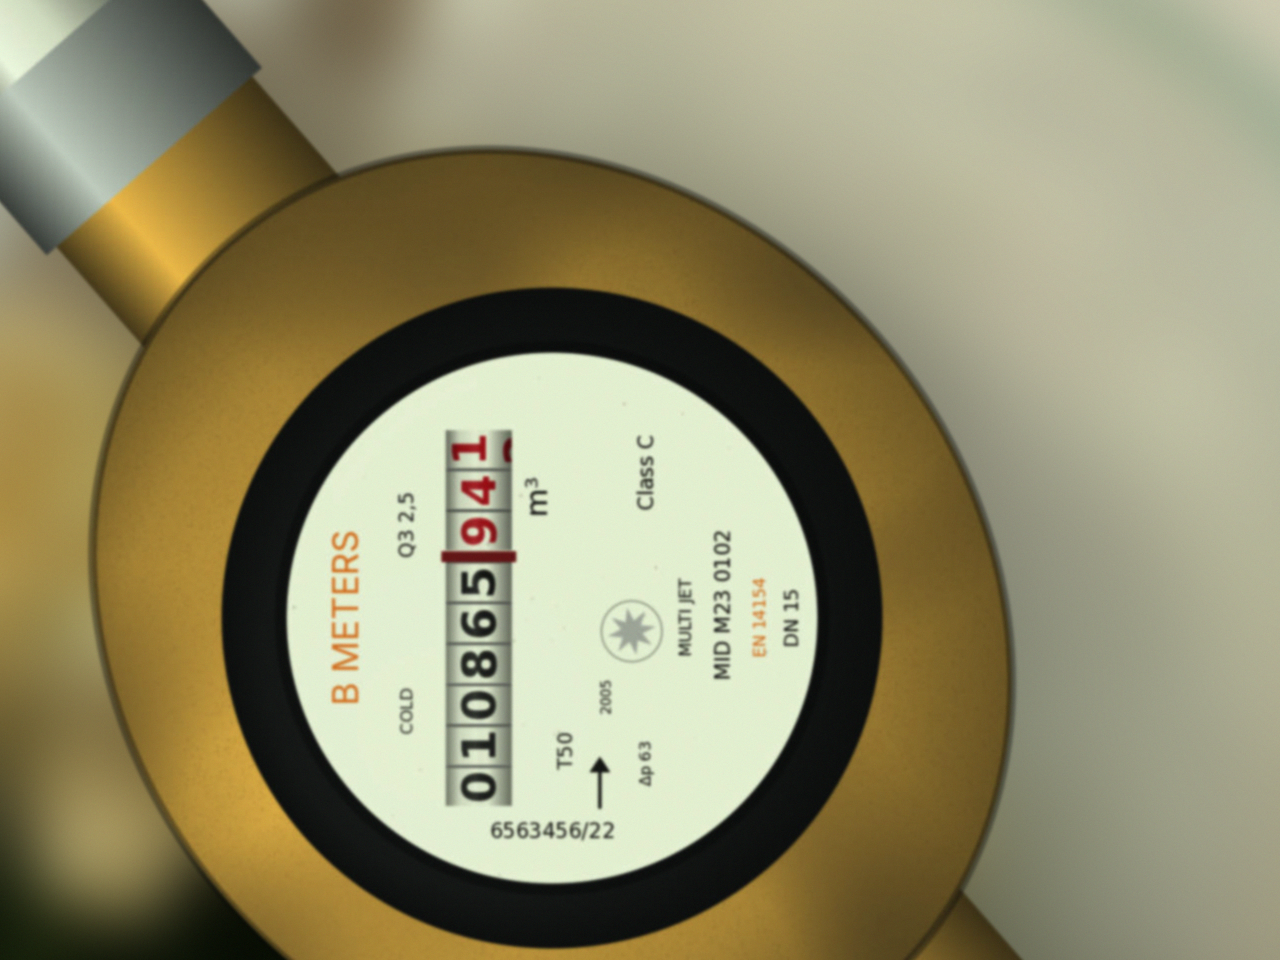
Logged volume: {"value": 10865.941, "unit": "m³"}
